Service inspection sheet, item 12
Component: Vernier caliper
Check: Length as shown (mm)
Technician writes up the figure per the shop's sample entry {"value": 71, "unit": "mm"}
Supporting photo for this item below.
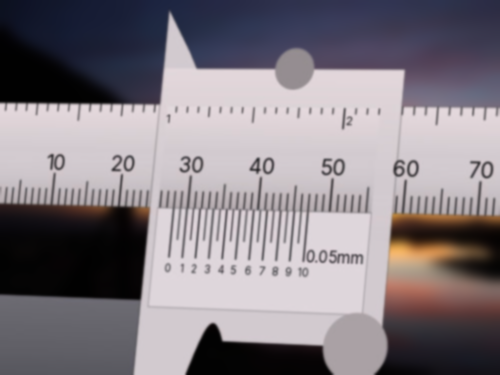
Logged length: {"value": 28.0, "unit": "mm"}
